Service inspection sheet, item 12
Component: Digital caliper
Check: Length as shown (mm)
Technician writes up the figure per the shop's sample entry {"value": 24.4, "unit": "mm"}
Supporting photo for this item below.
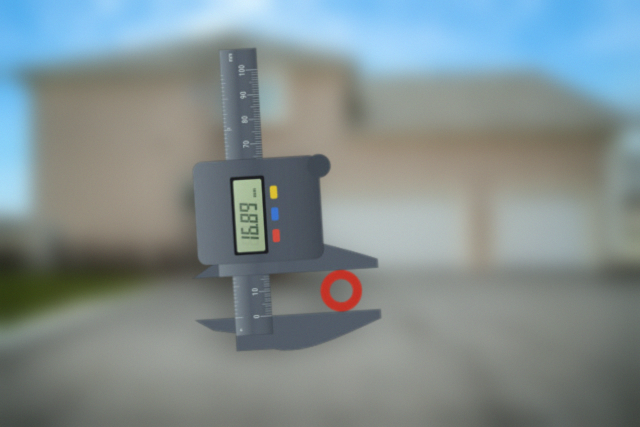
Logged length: {"value": 16.89, "unit": "mm"}
